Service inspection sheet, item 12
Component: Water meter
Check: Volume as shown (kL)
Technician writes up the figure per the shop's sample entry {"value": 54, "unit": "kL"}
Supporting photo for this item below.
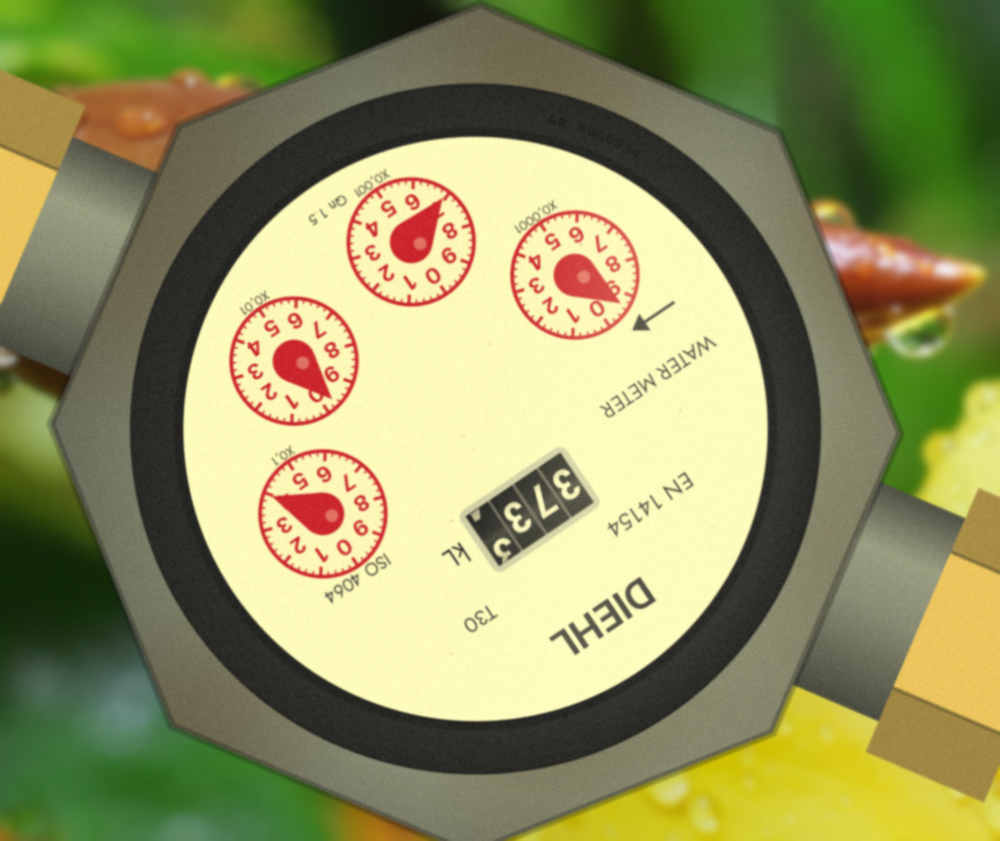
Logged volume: {"value": 3733.3969, "unit": "kL"}
